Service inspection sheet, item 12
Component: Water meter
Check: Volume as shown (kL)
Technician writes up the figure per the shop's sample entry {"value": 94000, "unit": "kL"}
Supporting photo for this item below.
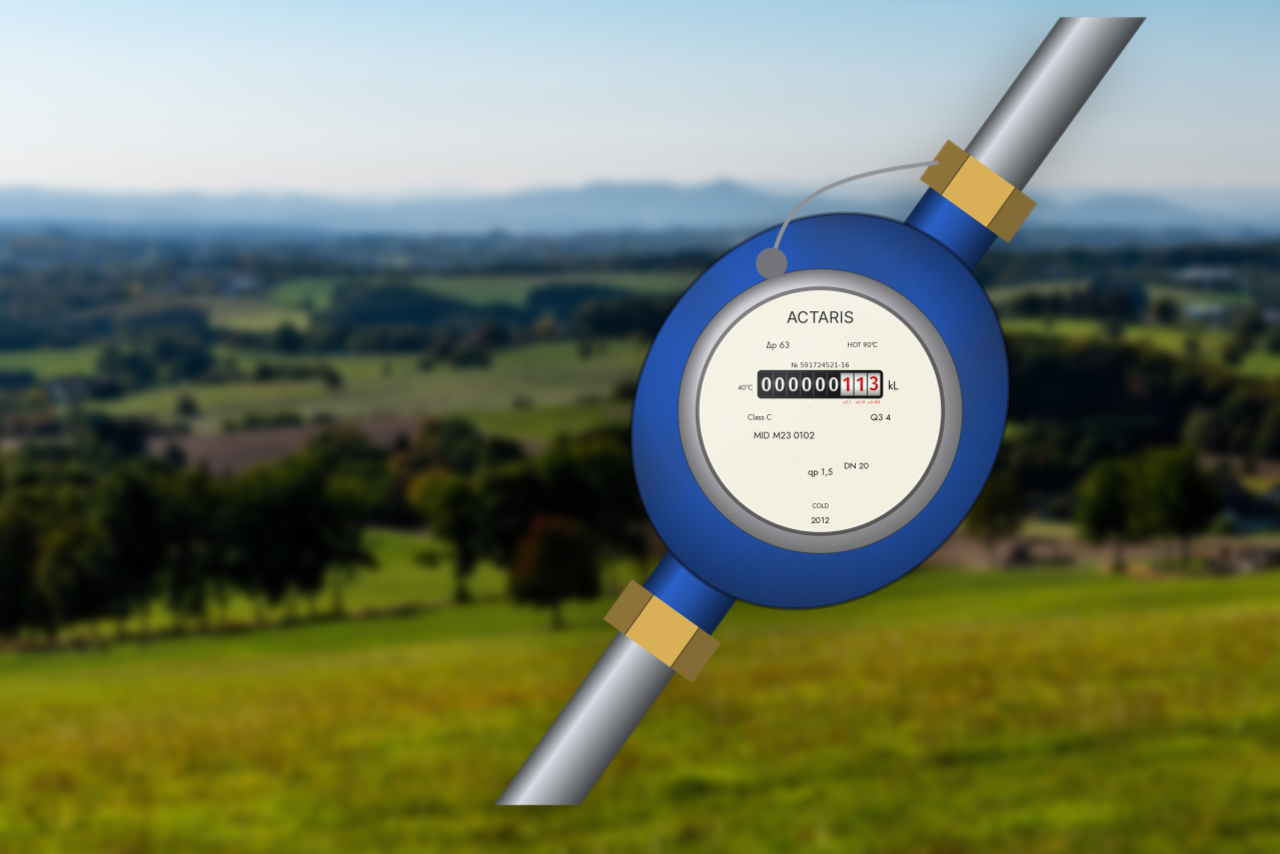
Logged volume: {"value": 0.113, "unit": "kL"}
